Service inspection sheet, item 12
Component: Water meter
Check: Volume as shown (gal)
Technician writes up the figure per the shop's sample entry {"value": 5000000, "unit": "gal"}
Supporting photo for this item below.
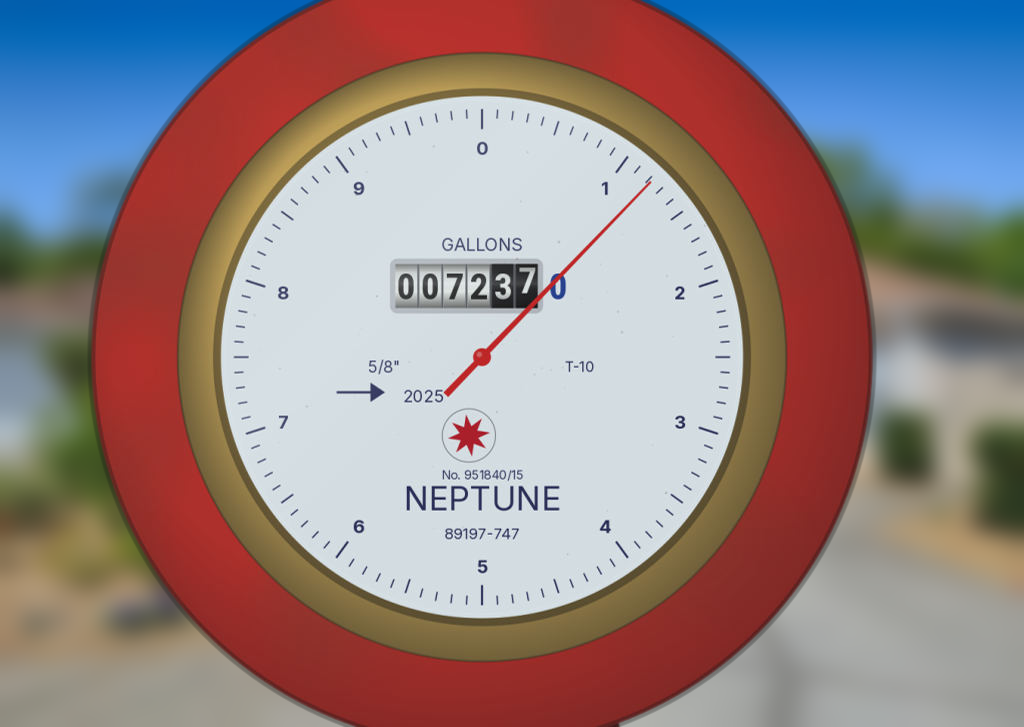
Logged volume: {"value": 72371.2, "unit": "gal"}
